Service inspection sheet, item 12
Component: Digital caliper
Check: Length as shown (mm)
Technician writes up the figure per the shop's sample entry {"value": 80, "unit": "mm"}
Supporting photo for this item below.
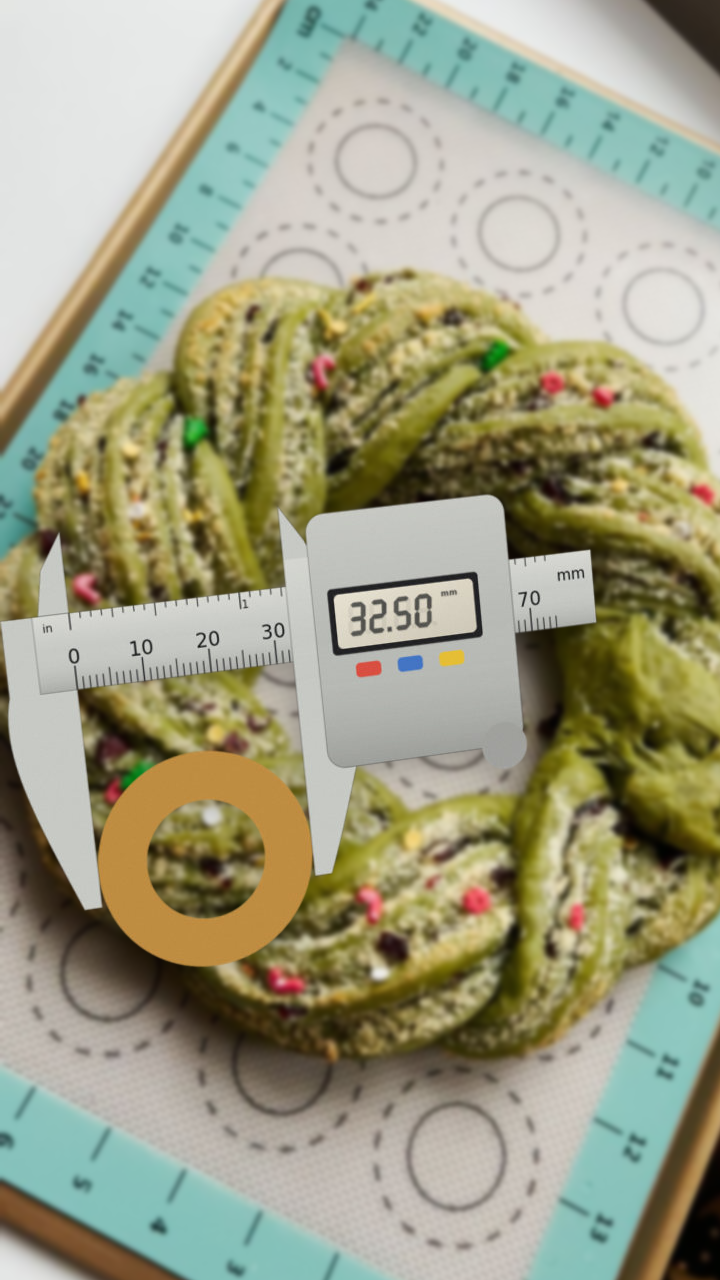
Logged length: {"value": 32.50, "unit": "mm"}
